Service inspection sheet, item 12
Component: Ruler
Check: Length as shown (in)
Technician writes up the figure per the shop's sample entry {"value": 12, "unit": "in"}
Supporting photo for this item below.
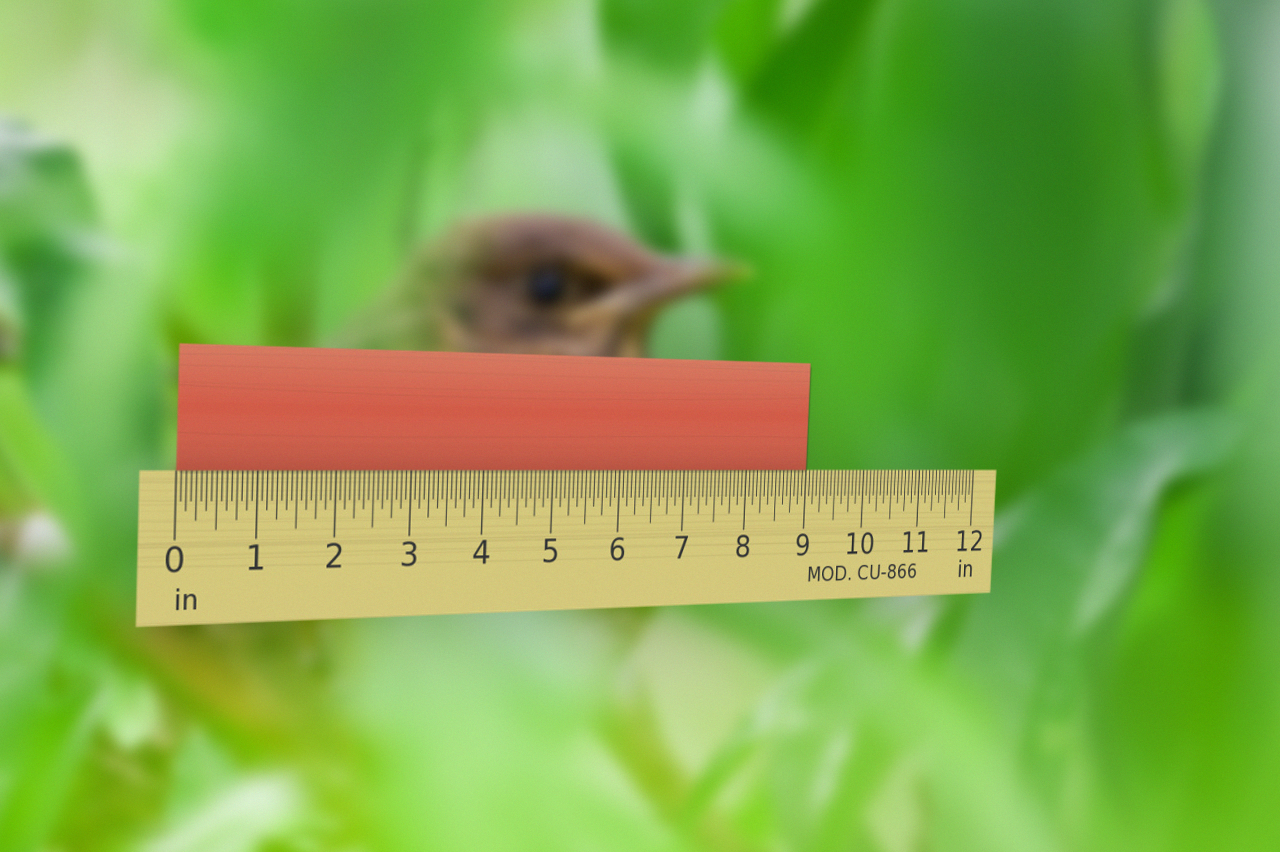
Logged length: {"value": 9, "unit": "in"}
